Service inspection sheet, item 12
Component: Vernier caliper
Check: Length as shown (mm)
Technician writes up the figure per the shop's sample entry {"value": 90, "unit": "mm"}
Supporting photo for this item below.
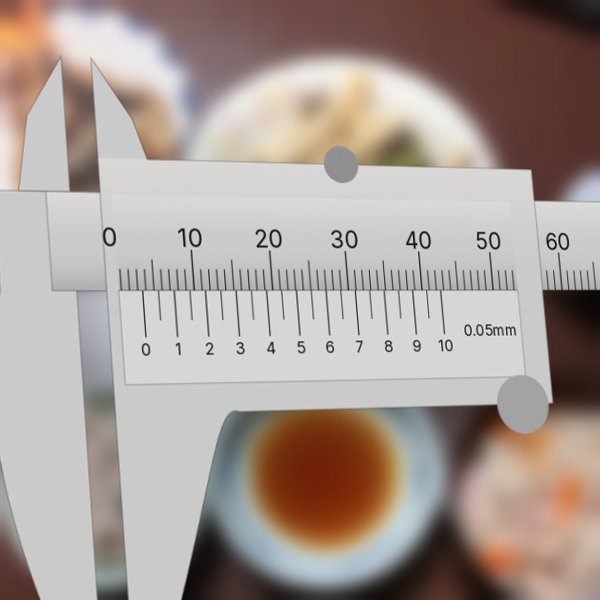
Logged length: {"value": 3.6, "unit": "mm"}
